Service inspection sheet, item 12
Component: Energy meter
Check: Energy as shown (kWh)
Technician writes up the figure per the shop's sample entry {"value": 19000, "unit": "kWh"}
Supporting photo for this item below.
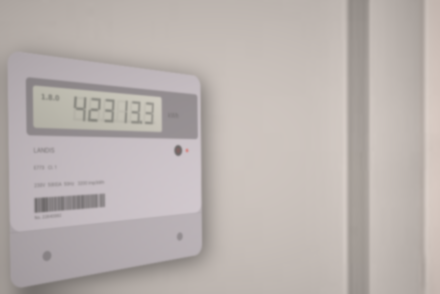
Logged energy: {"value": 42313.3, "unit": "kWh"}
